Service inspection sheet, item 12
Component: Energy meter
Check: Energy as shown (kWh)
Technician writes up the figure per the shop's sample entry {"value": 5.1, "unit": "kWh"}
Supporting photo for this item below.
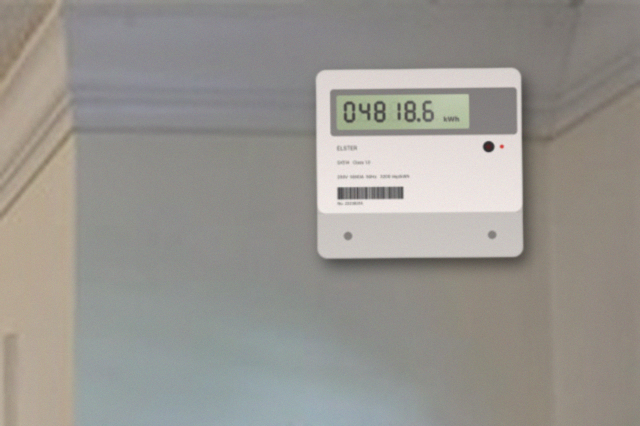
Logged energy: {"value": 4818.6, "unit": "kWh"}
